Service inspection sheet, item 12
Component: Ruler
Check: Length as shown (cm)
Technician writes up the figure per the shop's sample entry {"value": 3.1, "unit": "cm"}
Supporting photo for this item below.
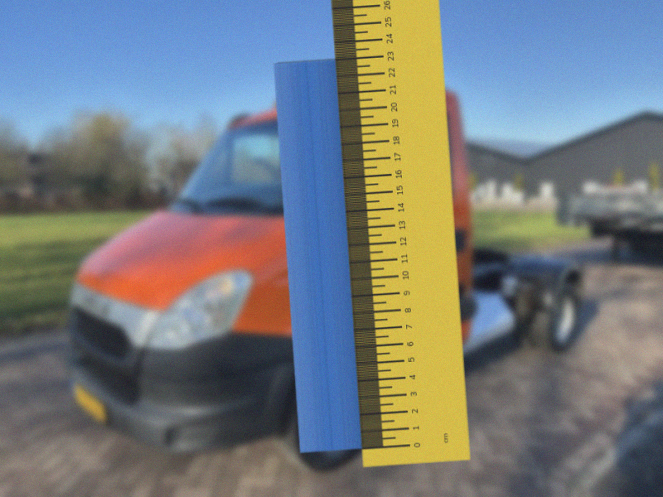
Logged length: {"value": 23, "unit": "cm"}
